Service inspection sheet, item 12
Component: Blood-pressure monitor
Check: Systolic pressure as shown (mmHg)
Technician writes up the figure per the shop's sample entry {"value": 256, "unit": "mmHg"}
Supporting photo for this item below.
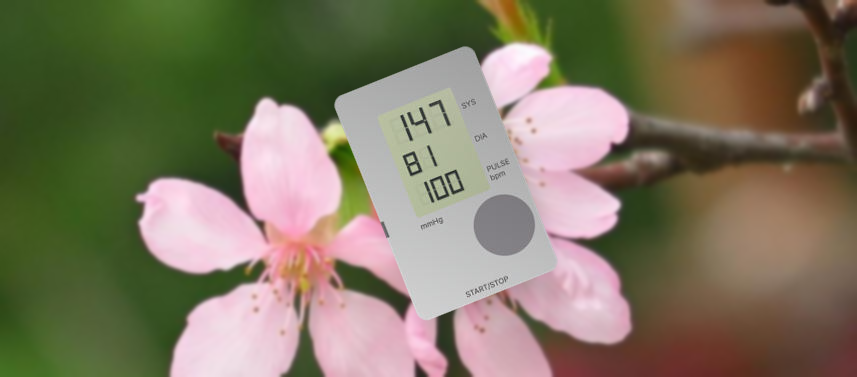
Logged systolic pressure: {"value": 147, "unit": "mmHg"}
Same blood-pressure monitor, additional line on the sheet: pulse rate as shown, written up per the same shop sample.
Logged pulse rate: {"value": 100, "unit": "bpm"}
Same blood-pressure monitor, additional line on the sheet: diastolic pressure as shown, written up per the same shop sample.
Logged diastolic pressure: {"value": 81, "unit": "mmHg"}
